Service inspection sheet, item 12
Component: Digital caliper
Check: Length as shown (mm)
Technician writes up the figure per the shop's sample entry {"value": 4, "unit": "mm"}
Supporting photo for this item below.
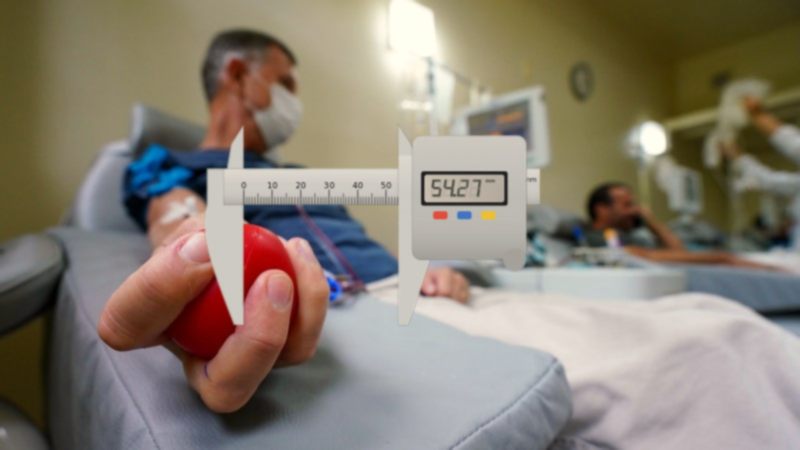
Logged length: {"value": 54.27, "unit": "mm"}
